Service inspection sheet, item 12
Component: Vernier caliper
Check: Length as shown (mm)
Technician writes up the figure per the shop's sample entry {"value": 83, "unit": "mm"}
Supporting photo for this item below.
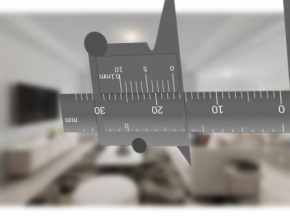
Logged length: {"value": 16.8, "unit": "mm"}
